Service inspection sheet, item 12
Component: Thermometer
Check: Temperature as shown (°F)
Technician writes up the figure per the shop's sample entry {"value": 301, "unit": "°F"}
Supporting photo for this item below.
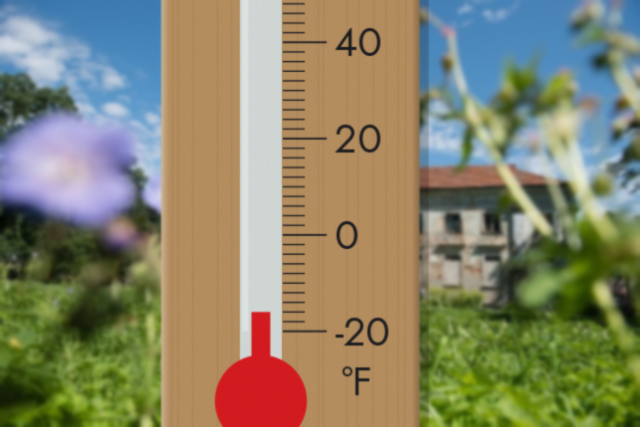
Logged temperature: {"value": -16, "unit": "°F"}
